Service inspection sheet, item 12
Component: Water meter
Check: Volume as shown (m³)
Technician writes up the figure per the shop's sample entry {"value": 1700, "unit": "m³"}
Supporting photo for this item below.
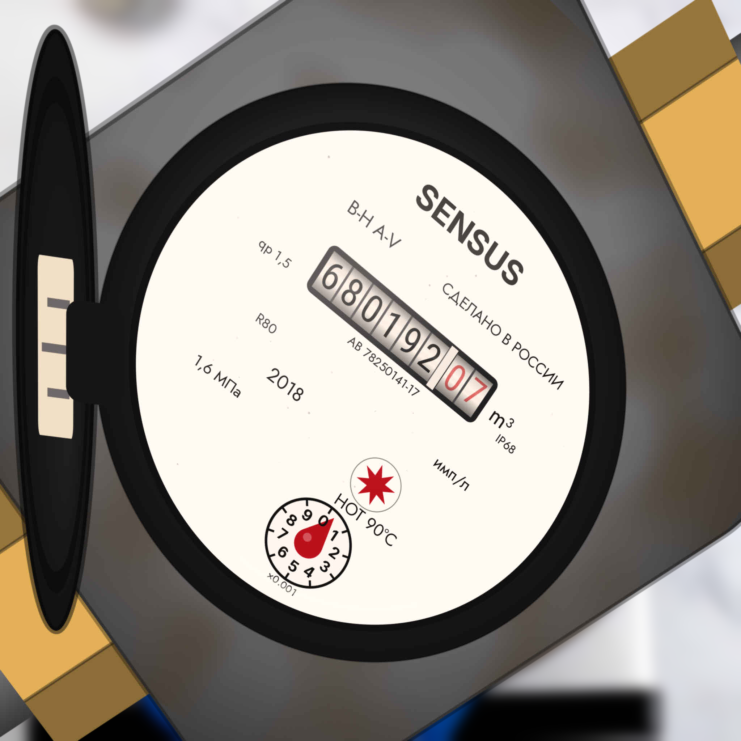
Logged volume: {"value": 680192.070, "unit": "m³"}
